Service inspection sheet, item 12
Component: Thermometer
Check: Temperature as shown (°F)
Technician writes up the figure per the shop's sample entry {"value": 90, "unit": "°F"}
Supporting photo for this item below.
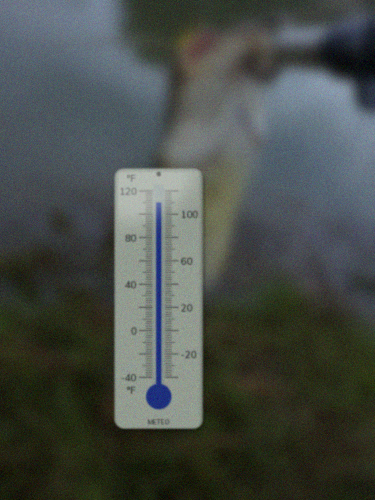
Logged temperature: {"value": 110, "unit": "°F"}
